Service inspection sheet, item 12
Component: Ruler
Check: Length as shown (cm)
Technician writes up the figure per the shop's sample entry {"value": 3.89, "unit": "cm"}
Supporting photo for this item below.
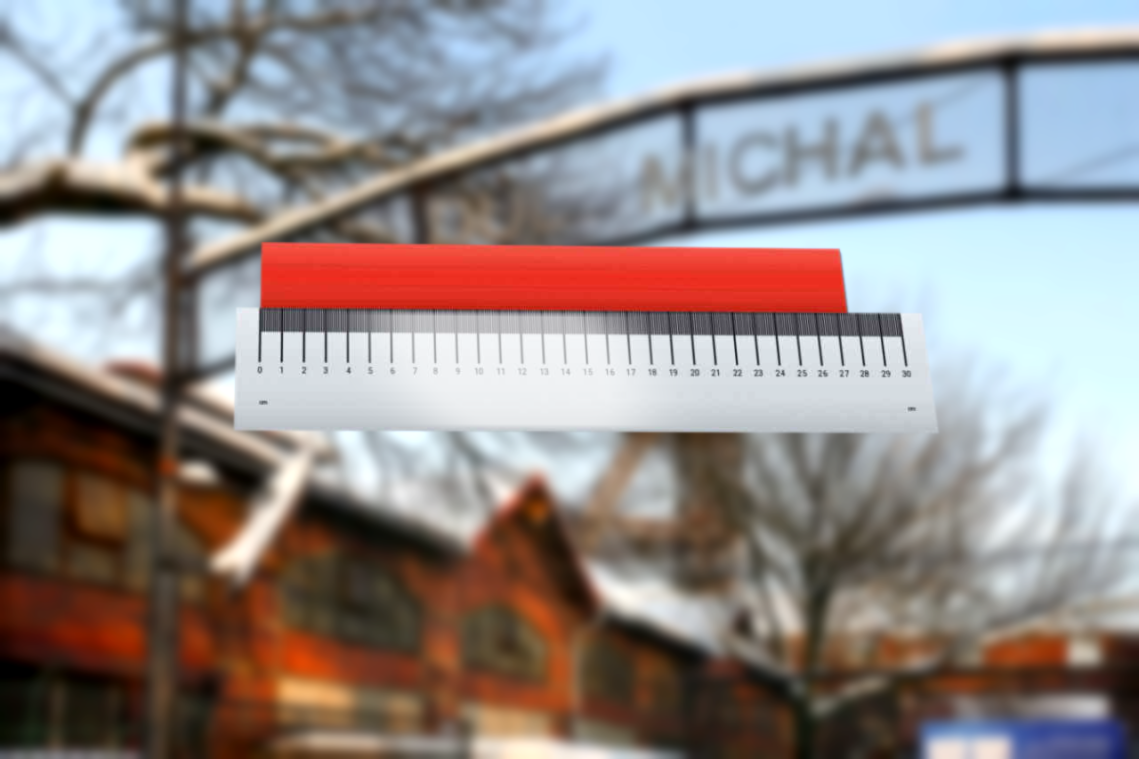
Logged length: {"value": 27.5, "unit": "cm"}
